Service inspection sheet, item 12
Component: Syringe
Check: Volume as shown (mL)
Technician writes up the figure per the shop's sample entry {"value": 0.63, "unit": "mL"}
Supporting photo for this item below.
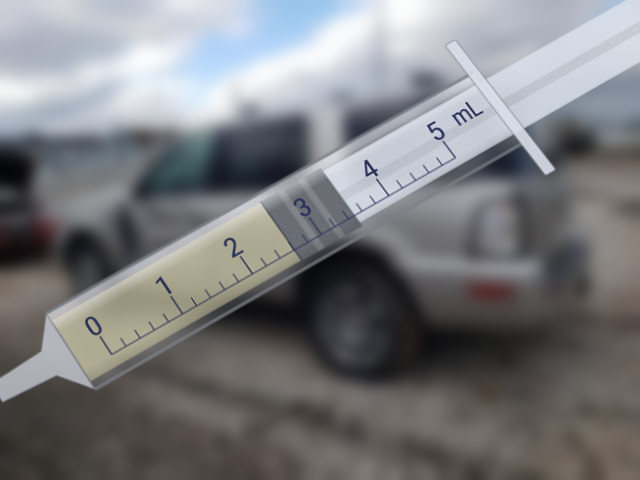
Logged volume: {"value": 2.6, "unit": "mL"}
